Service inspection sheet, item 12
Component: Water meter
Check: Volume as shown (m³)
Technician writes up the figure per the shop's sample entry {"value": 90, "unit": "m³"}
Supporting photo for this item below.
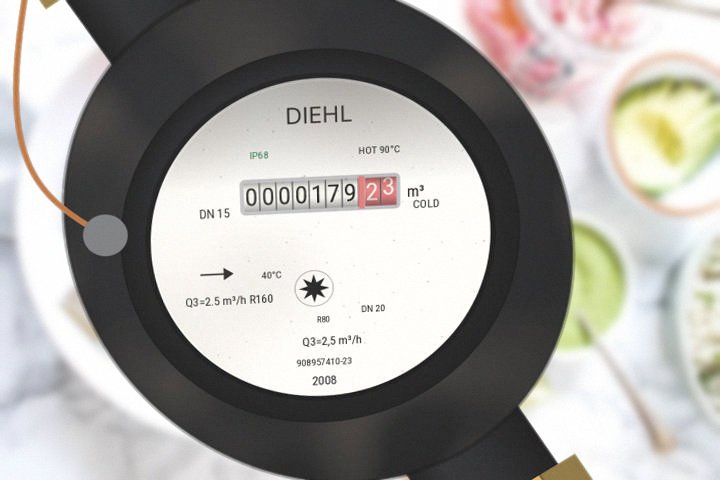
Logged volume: {"value": 179.23, "unit": "m³"}
